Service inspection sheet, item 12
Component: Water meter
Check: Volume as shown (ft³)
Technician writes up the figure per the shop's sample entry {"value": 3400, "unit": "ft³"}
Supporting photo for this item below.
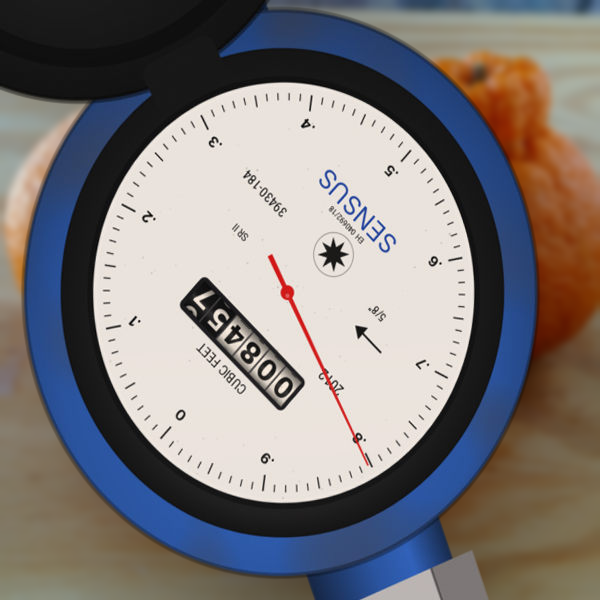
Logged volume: {"value": 8456.80, "unit": "ft³"}
